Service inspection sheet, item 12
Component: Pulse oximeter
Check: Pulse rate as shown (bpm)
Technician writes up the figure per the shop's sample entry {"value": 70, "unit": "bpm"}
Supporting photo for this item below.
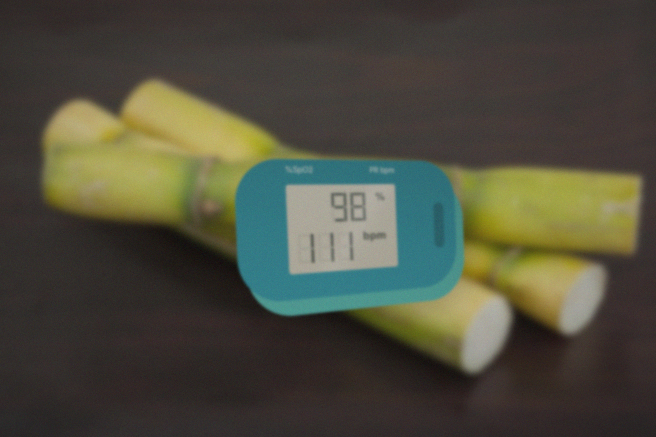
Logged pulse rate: {"value": 111, "unit": "bpm"}
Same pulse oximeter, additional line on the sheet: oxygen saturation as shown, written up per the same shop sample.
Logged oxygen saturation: {"value": 98, "unit": "%"}
